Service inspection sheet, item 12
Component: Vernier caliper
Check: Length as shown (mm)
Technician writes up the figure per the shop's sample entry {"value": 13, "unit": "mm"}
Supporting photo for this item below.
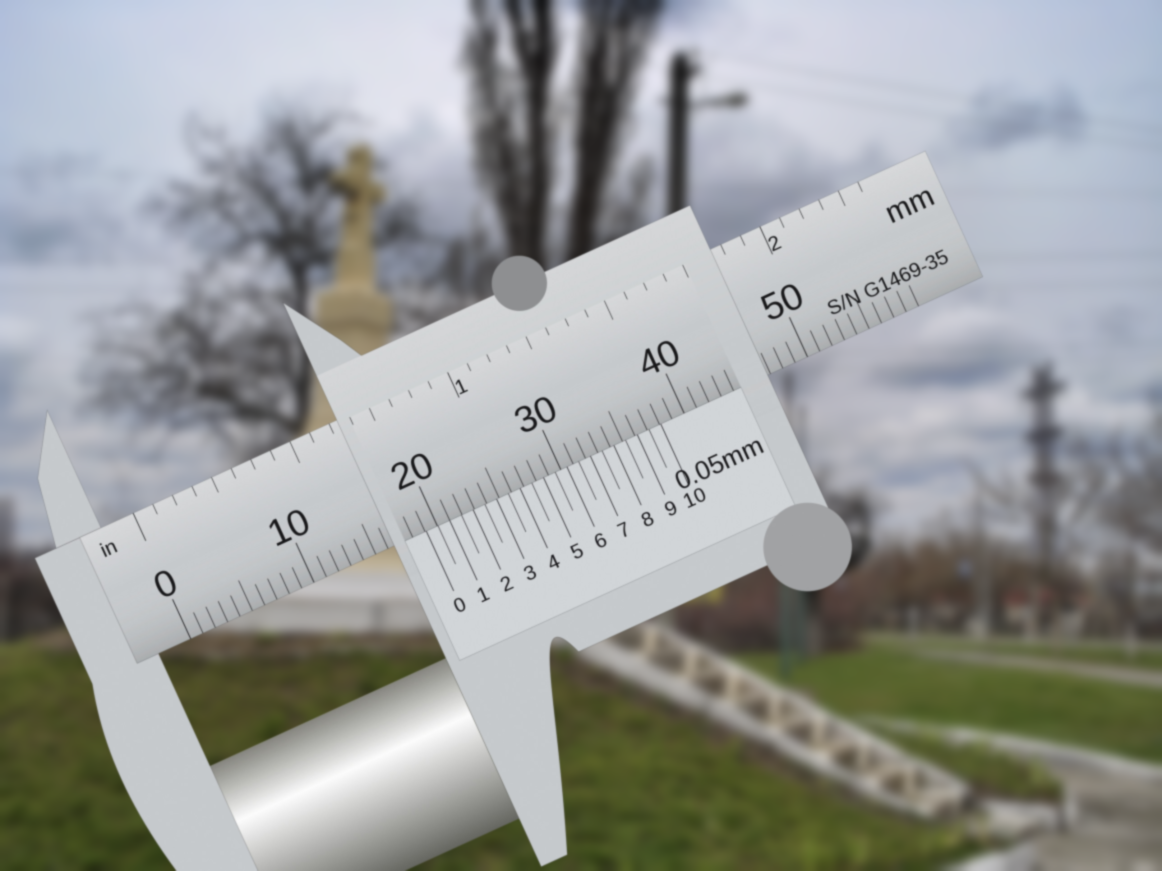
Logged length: {"value": 19.1, "unit": "mm"}
